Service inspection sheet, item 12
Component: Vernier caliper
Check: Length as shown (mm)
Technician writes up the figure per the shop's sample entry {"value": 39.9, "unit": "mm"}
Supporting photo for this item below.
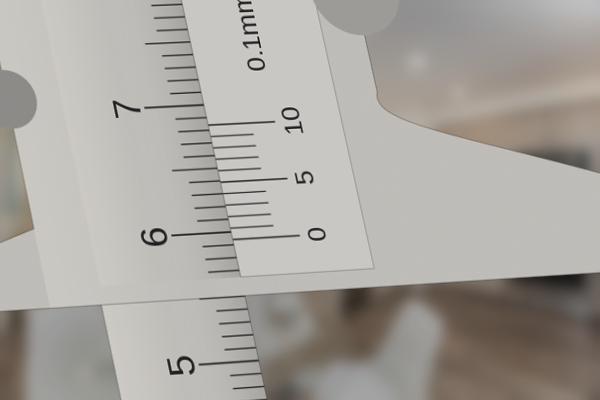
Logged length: {"value": 59.4, "unit": "mm"}
